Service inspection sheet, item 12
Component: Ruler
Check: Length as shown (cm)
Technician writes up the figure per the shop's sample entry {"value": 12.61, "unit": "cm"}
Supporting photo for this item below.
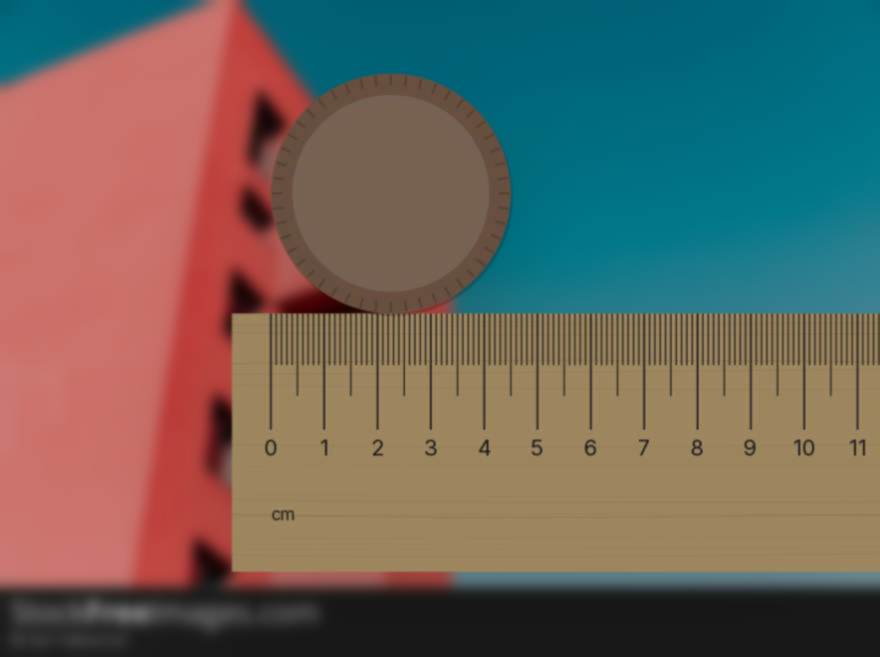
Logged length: {"value": 4.5, "unit": "cm"}
